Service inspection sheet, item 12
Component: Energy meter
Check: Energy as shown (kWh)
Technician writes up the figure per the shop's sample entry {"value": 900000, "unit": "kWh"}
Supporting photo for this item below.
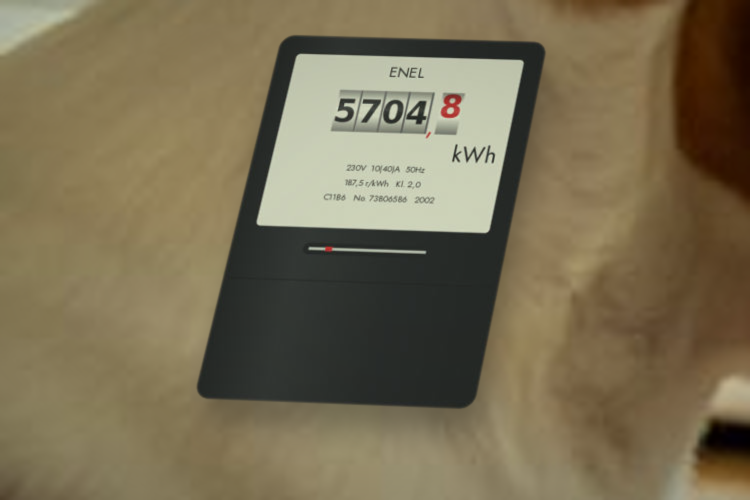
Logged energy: {"value": 5704.8, "unit": "kWh"}
